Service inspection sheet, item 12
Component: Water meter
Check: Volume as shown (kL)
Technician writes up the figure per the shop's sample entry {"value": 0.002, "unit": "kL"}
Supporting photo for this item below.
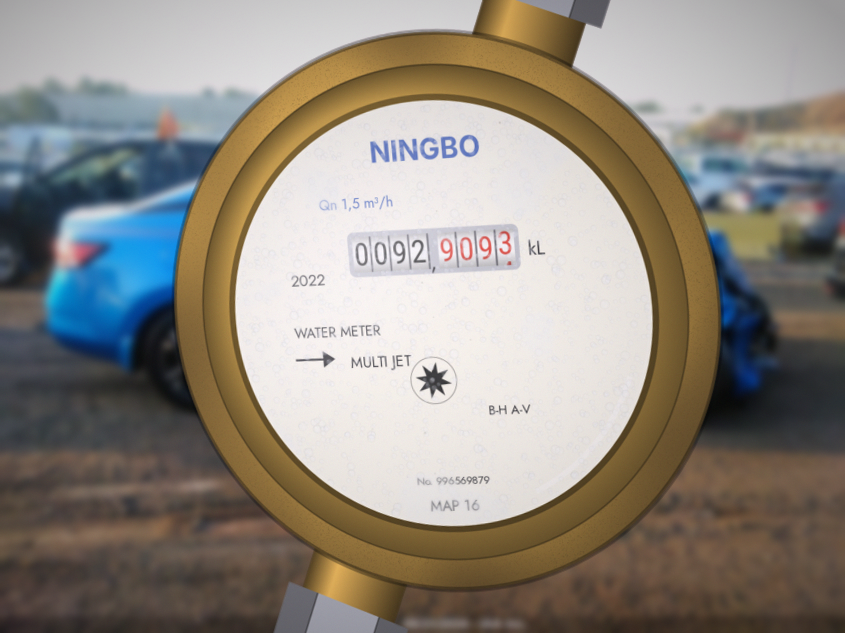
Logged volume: {"value": 92.9093, "unit": "kL"}
